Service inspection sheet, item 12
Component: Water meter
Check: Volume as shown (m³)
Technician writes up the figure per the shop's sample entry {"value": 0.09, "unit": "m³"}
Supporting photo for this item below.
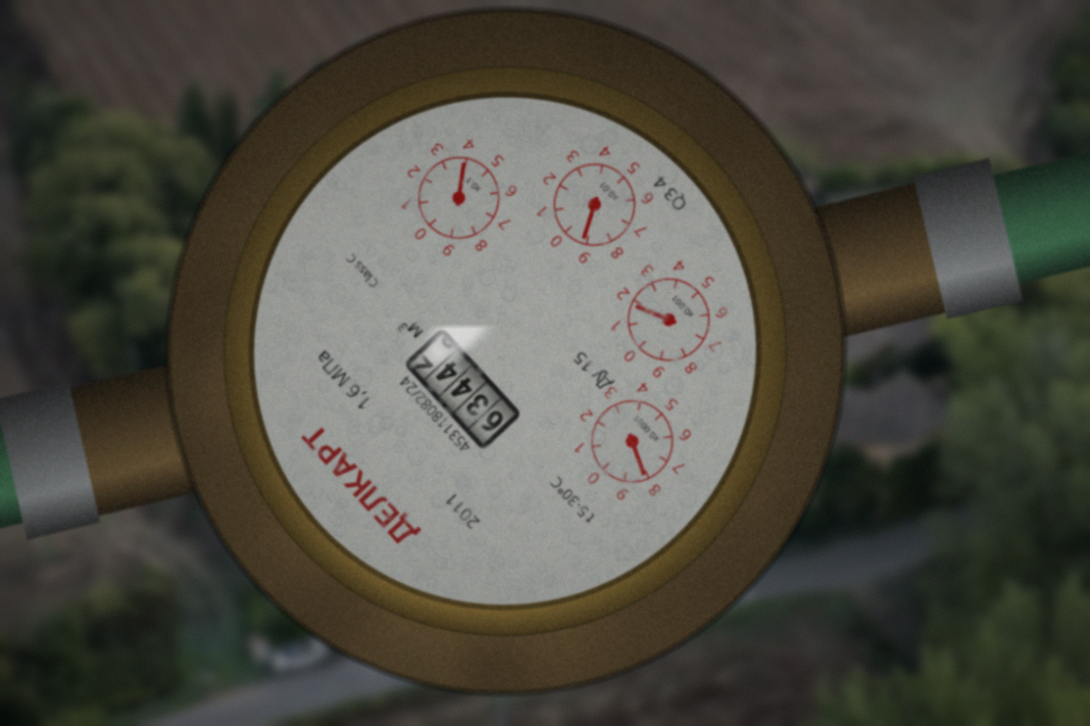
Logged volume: {"value": 63442.3918, "unit": "m³"}
